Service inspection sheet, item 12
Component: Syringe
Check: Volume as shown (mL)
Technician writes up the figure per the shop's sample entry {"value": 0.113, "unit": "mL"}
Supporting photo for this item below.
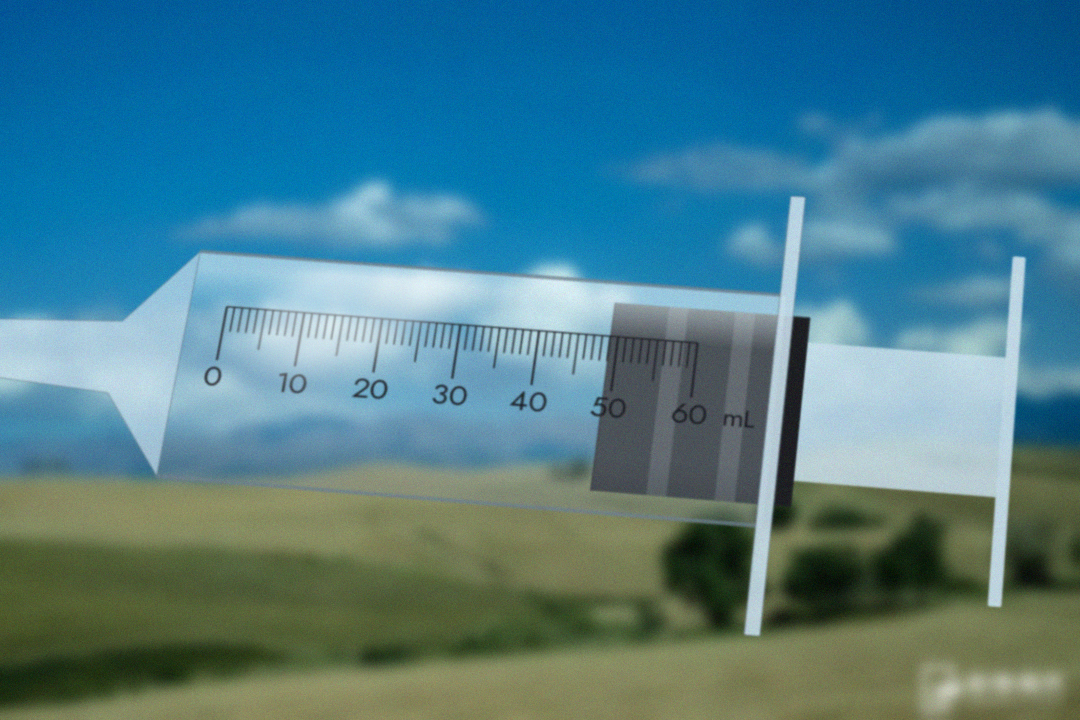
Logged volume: {"value": 49, "unit": "mL"}
